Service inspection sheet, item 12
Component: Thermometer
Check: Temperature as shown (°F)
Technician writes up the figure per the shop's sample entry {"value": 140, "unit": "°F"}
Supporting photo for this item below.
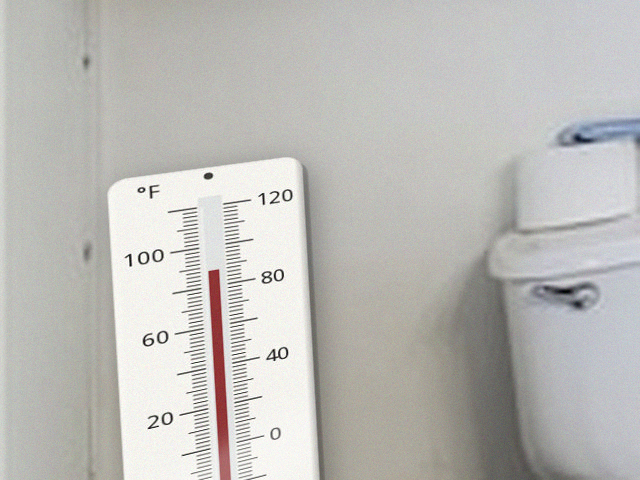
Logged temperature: {"value": 88, "unit": "°F"}
